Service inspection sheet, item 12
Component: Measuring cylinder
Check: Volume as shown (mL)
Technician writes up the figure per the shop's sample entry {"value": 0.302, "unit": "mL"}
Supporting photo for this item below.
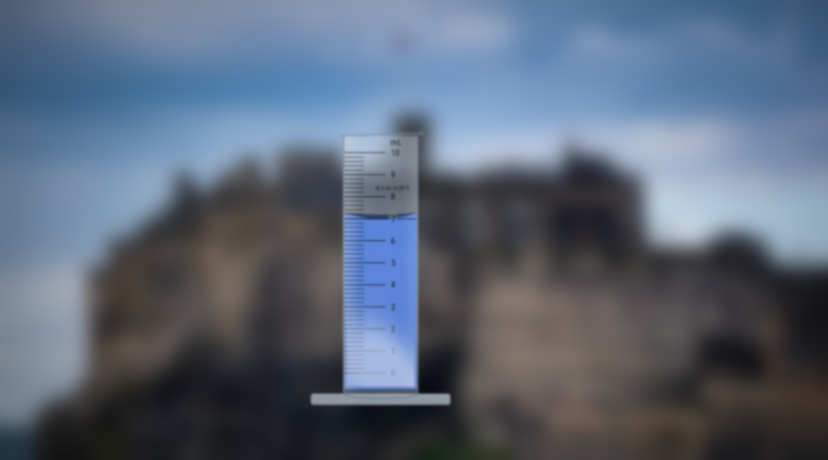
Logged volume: {"value": 7, "unit": "mL"}
